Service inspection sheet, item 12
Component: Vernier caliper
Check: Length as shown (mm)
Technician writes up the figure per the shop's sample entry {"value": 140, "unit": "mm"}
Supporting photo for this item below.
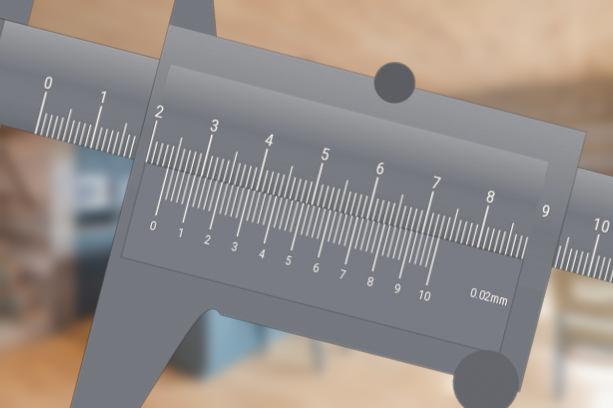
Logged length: {"value": 24.0, "unit": "mm"}
